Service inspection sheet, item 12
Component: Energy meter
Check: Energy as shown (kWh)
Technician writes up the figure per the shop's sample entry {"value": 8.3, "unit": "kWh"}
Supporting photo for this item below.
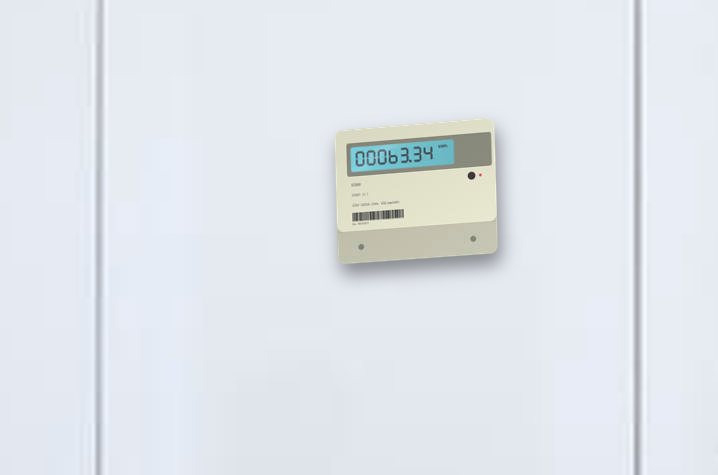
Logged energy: {"value": 63.34, "unit": "kWh"}
